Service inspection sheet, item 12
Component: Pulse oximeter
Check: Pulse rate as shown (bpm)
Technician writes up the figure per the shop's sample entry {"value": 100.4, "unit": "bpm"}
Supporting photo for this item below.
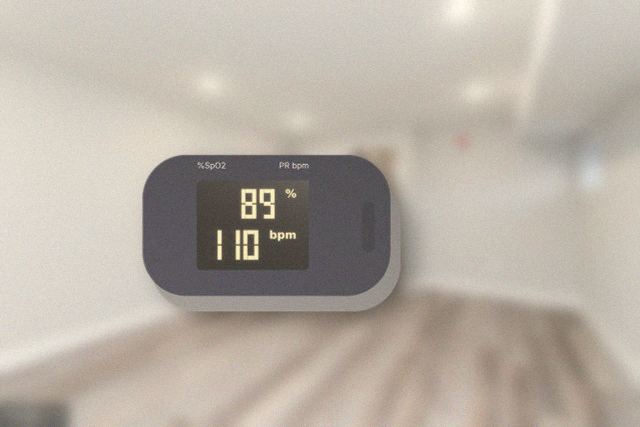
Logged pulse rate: {"value": 110, "unit": "bpm"}
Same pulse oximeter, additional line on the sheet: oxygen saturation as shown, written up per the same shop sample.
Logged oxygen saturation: {"value": 89, "unit": "%"}
